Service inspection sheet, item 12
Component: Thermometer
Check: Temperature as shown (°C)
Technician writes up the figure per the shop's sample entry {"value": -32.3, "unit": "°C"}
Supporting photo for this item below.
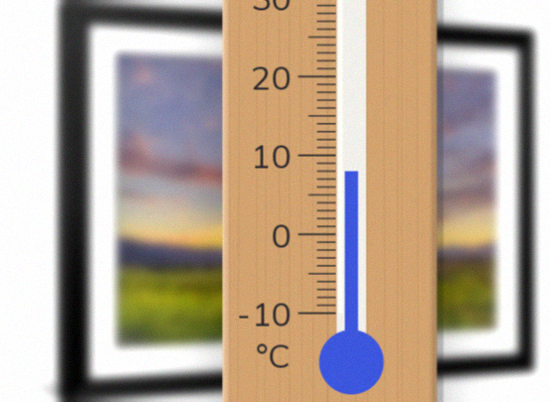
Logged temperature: {"value": 8, "unit": "°C"}
